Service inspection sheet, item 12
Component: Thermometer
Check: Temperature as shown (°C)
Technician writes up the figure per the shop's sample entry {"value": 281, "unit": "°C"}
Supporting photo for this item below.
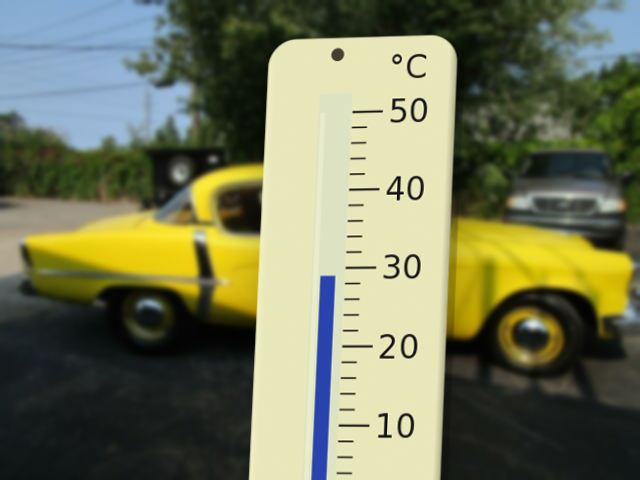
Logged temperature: {"value": 29, "unit": "°C"}
